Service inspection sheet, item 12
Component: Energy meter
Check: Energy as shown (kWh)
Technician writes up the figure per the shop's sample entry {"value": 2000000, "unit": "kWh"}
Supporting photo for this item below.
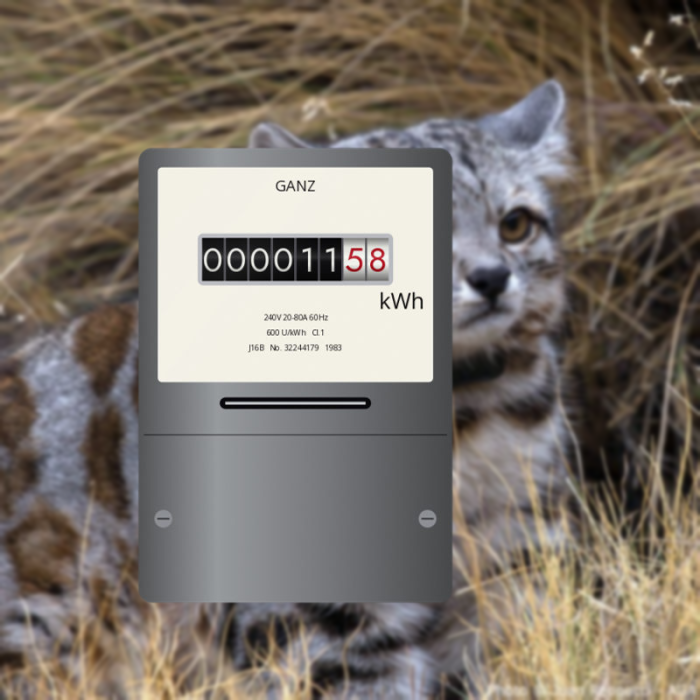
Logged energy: {"value": 11.58, "unit": "kWh"}
